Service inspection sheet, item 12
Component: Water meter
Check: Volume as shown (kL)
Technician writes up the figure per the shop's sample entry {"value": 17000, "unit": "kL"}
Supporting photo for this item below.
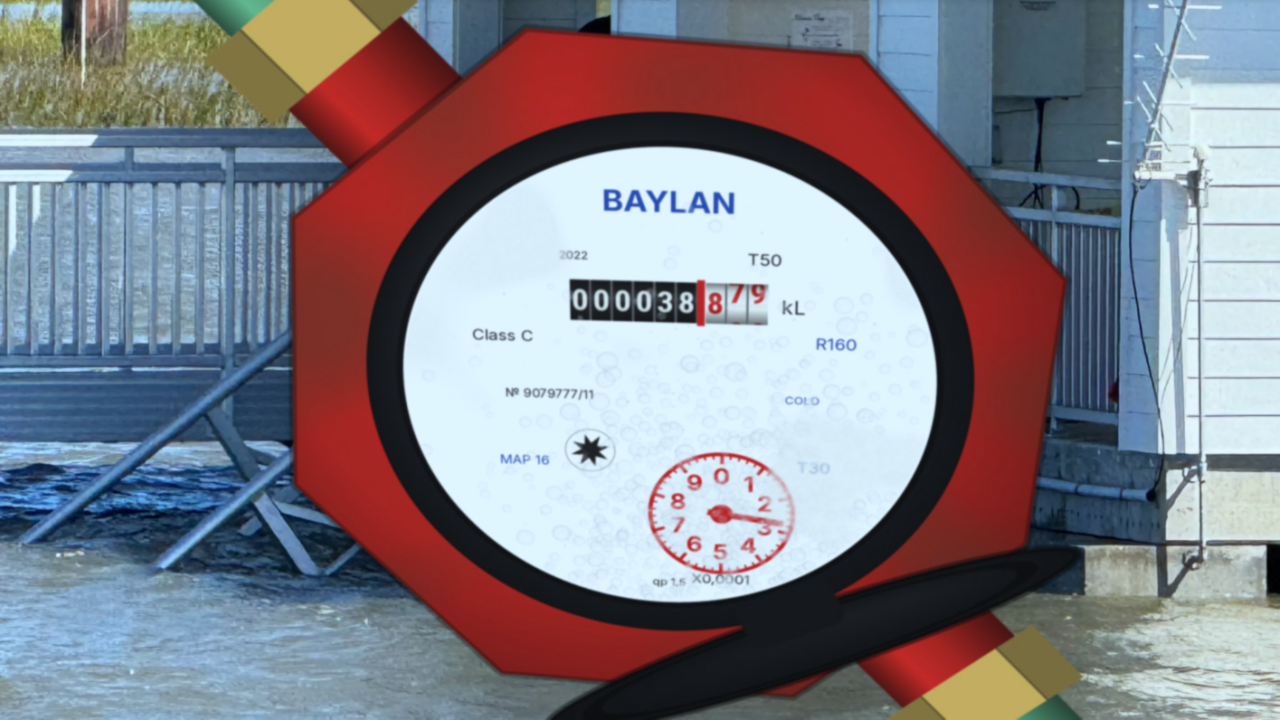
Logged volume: {"value": 38.8792, "unit": "kL"}
